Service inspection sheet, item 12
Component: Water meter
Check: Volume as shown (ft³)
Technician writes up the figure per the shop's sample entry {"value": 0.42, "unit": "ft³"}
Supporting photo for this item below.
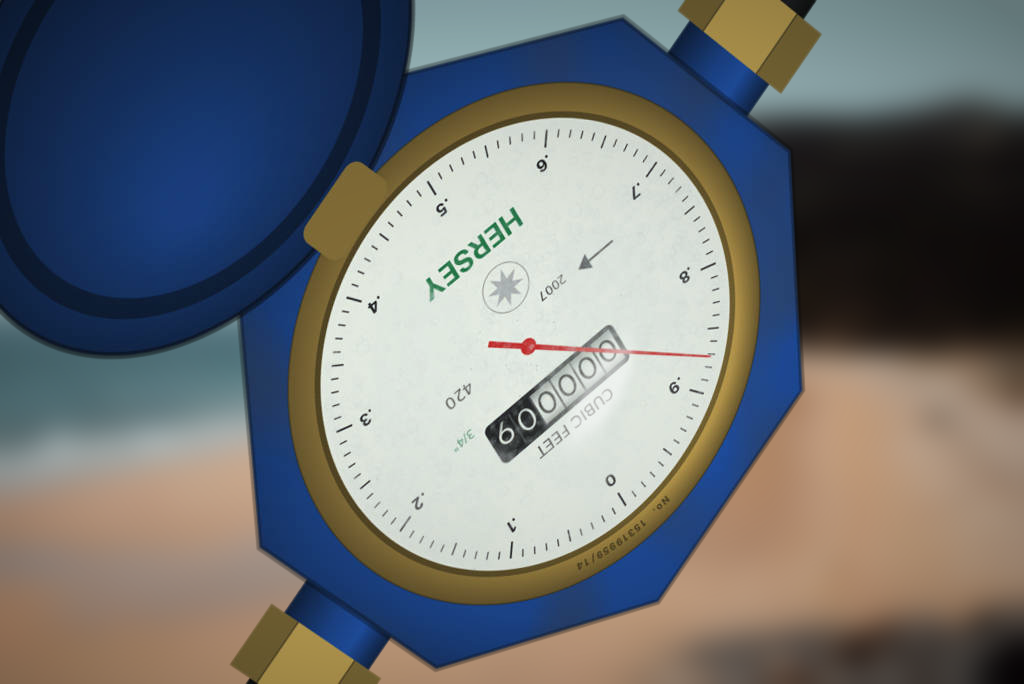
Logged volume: {"value": 8.87, "unit": "ft³"}
